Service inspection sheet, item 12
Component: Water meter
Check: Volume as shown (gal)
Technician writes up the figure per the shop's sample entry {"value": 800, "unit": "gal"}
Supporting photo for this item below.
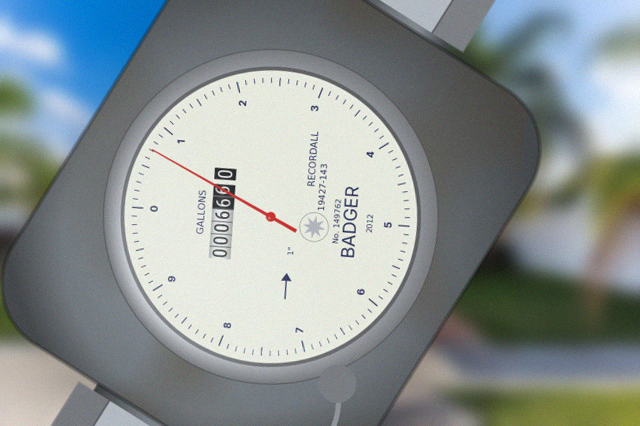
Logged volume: {"value": 6660.7, "unit": "gal"}
